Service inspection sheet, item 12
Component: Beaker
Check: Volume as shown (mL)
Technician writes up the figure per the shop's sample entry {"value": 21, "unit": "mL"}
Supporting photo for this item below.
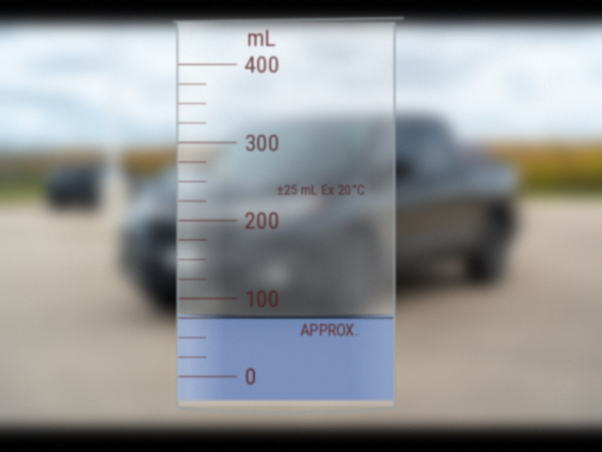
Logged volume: {"value": 75, "unit": "mL"}
